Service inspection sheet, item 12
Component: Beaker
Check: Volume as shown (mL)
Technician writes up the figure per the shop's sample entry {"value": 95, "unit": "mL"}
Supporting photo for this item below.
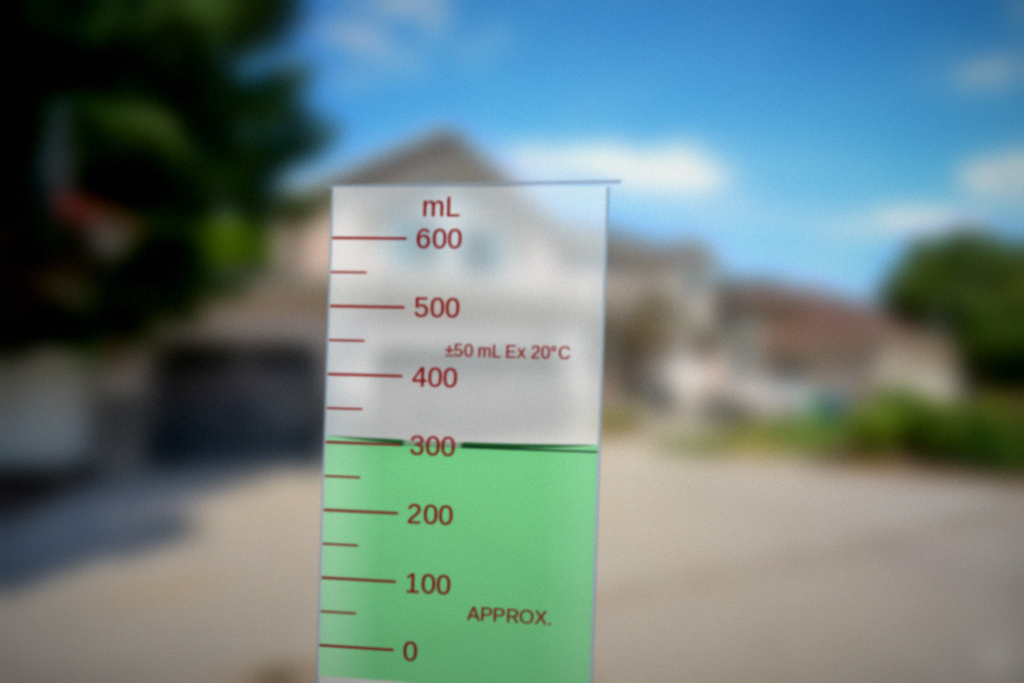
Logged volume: {"value": 300, "unit": "mL"}
